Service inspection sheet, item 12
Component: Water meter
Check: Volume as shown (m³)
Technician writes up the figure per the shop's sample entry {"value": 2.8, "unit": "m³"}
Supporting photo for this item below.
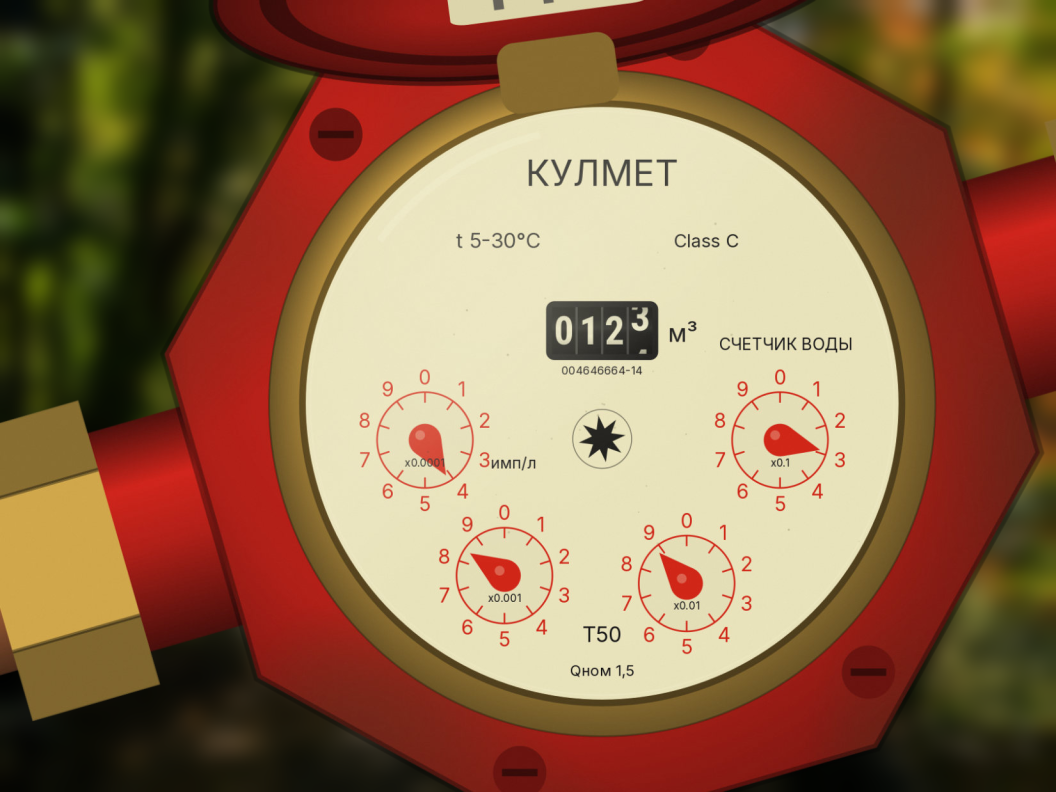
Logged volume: {"value": 123.2884, "unit": "m³"}
